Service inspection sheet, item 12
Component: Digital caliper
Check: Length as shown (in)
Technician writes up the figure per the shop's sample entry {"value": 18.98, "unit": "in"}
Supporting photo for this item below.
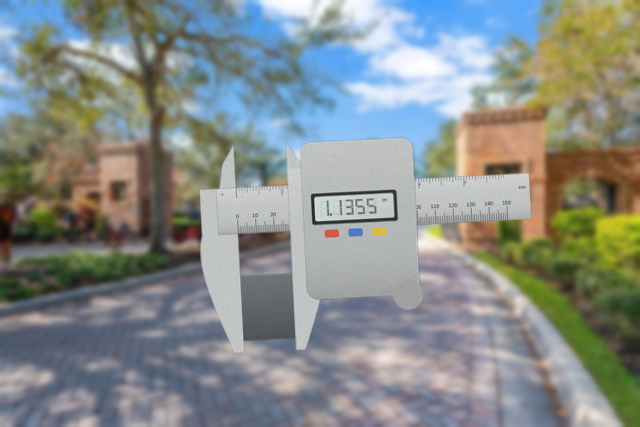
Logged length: {"value": 1.1355, "unit": "in"}
